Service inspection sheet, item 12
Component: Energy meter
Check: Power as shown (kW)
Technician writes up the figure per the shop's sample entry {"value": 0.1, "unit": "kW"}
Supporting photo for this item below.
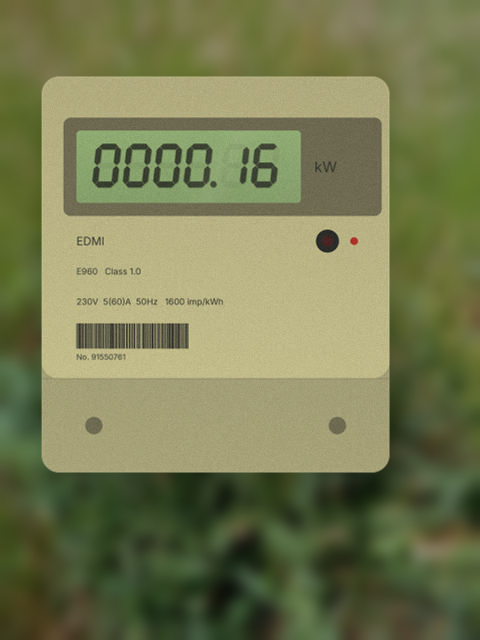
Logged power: {"value": 0.16, "unit": "kW"}
